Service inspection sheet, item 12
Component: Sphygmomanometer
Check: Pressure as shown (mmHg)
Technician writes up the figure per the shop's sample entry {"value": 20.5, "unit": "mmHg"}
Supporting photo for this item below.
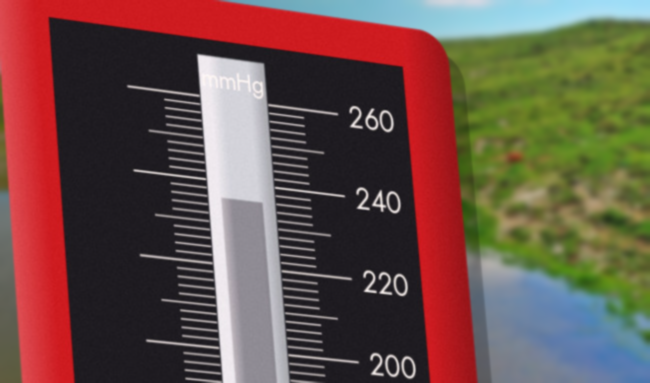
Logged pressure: {"value": 236, "unit": "mmHg"}
